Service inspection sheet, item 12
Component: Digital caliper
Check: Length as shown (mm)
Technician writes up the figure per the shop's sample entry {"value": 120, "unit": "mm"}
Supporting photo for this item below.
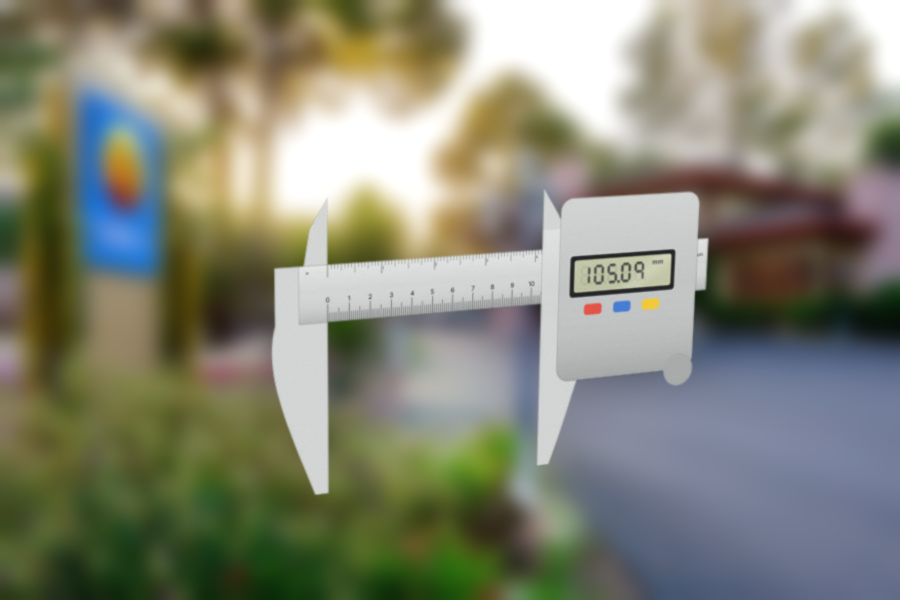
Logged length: {"value": 105.09, "unit": "mm"}
